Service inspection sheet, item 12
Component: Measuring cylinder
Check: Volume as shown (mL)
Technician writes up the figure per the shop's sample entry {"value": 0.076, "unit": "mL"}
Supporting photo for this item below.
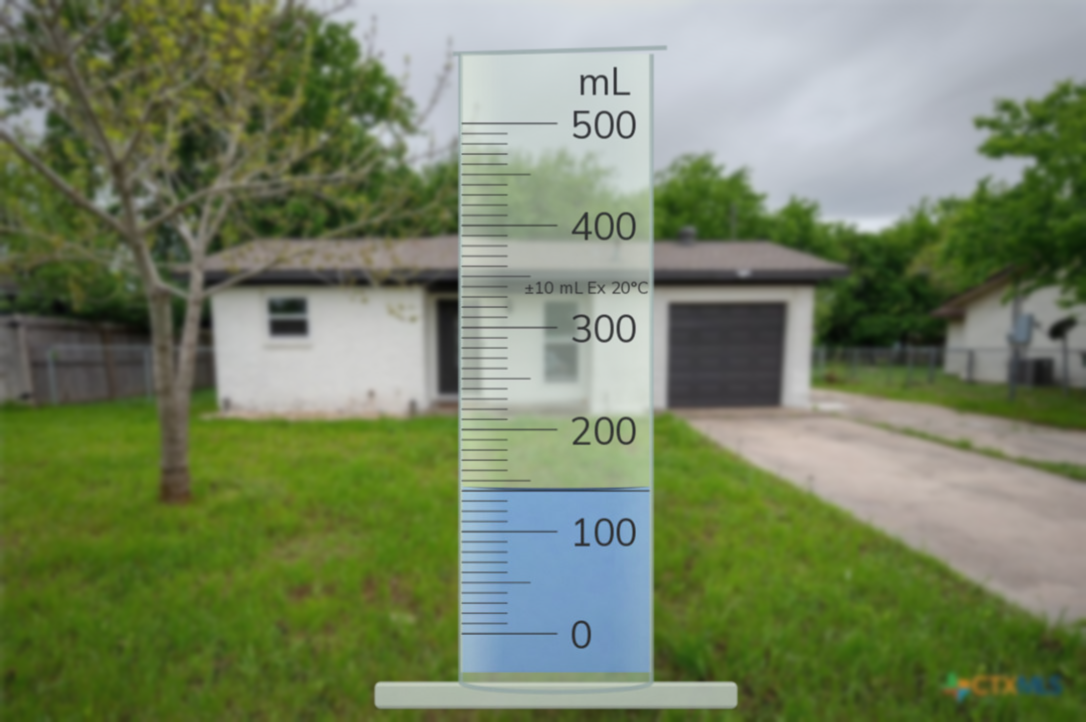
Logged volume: {"value": 140, "unit": "mL"}
